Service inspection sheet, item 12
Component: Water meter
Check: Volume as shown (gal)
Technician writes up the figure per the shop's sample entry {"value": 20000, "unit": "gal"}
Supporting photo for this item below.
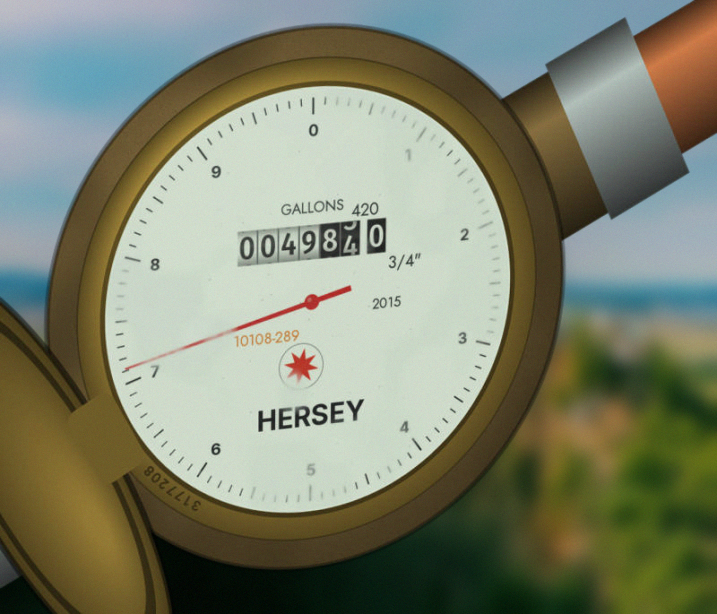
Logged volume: {"value": 49837.1, "unit": "gal"}
